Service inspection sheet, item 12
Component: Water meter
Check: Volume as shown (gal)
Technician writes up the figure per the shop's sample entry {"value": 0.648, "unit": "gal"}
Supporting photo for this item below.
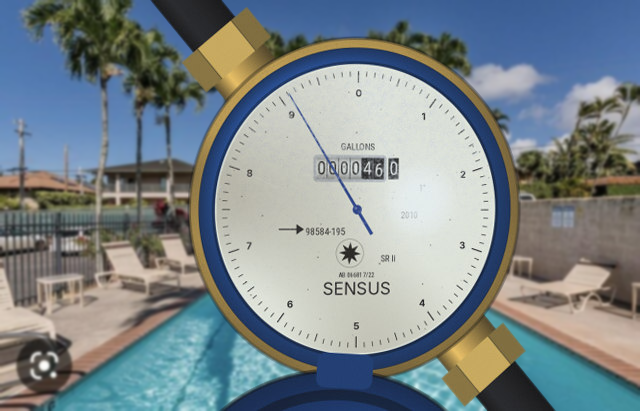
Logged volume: {"value": 459.1, "unit": "gal"}
